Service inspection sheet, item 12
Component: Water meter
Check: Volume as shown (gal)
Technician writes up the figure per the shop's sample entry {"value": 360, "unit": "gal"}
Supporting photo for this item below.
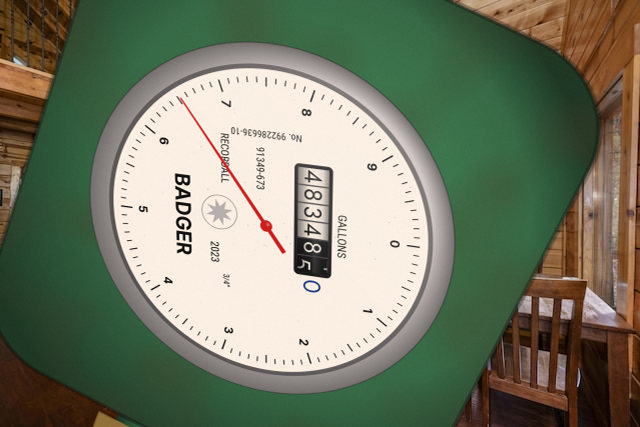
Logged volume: {"value": 4834846.5, "unit": "gal"}
